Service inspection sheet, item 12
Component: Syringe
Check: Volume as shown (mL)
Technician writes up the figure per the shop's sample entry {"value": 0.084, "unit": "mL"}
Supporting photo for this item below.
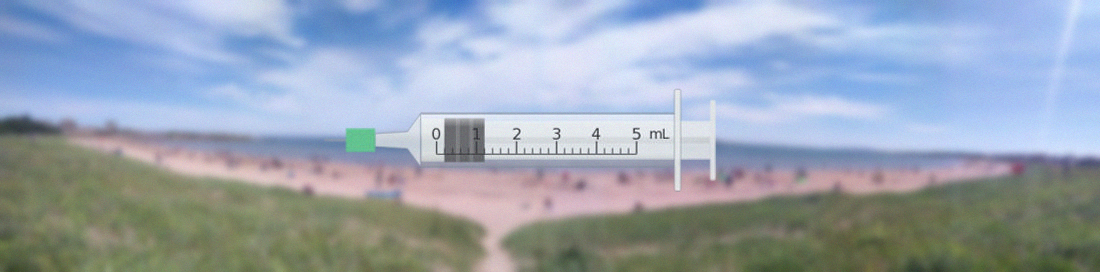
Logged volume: {"value": 0.2, "unit": "mL"}
